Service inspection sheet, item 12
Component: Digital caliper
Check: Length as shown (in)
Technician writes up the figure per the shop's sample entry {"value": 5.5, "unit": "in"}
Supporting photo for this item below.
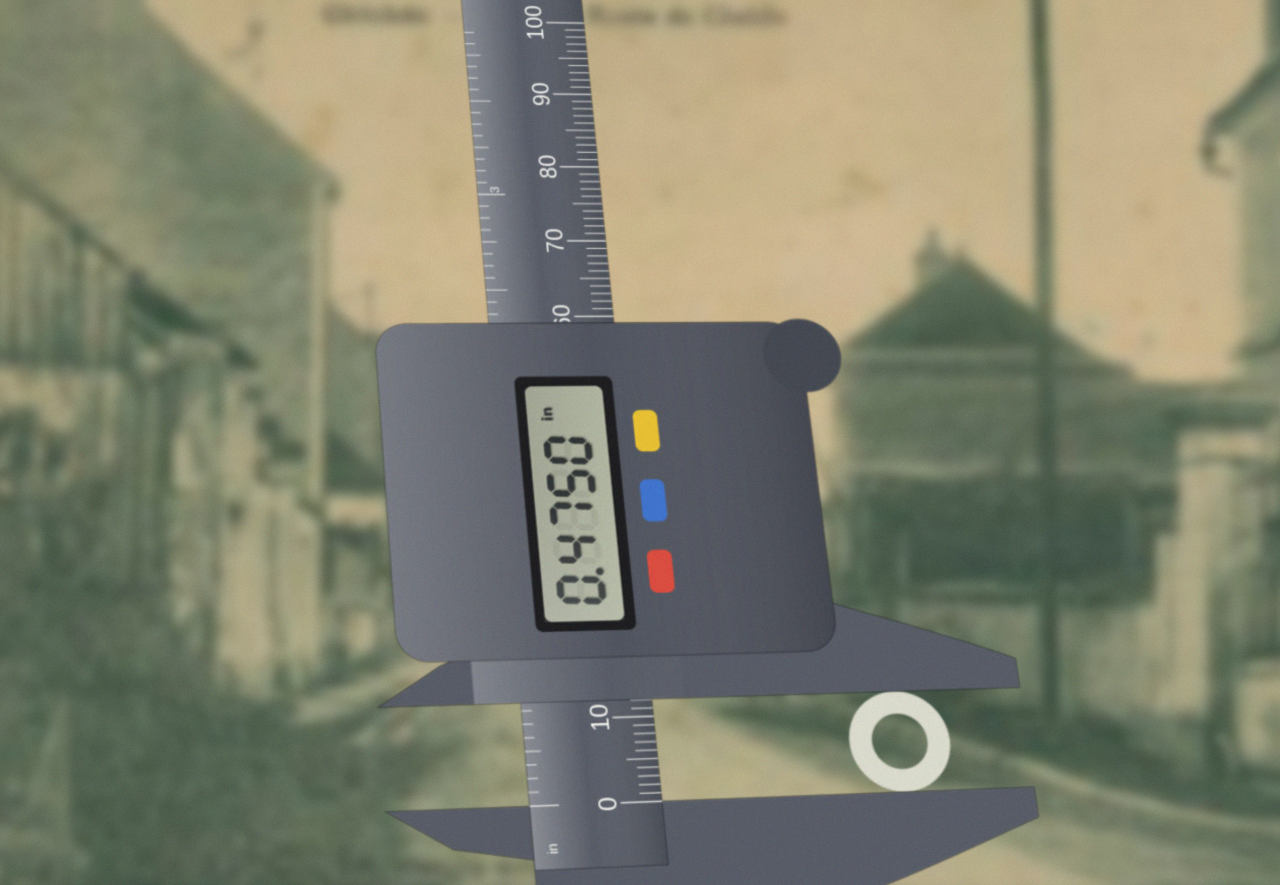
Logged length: {"value": 0.4750, "unit": "in"}
